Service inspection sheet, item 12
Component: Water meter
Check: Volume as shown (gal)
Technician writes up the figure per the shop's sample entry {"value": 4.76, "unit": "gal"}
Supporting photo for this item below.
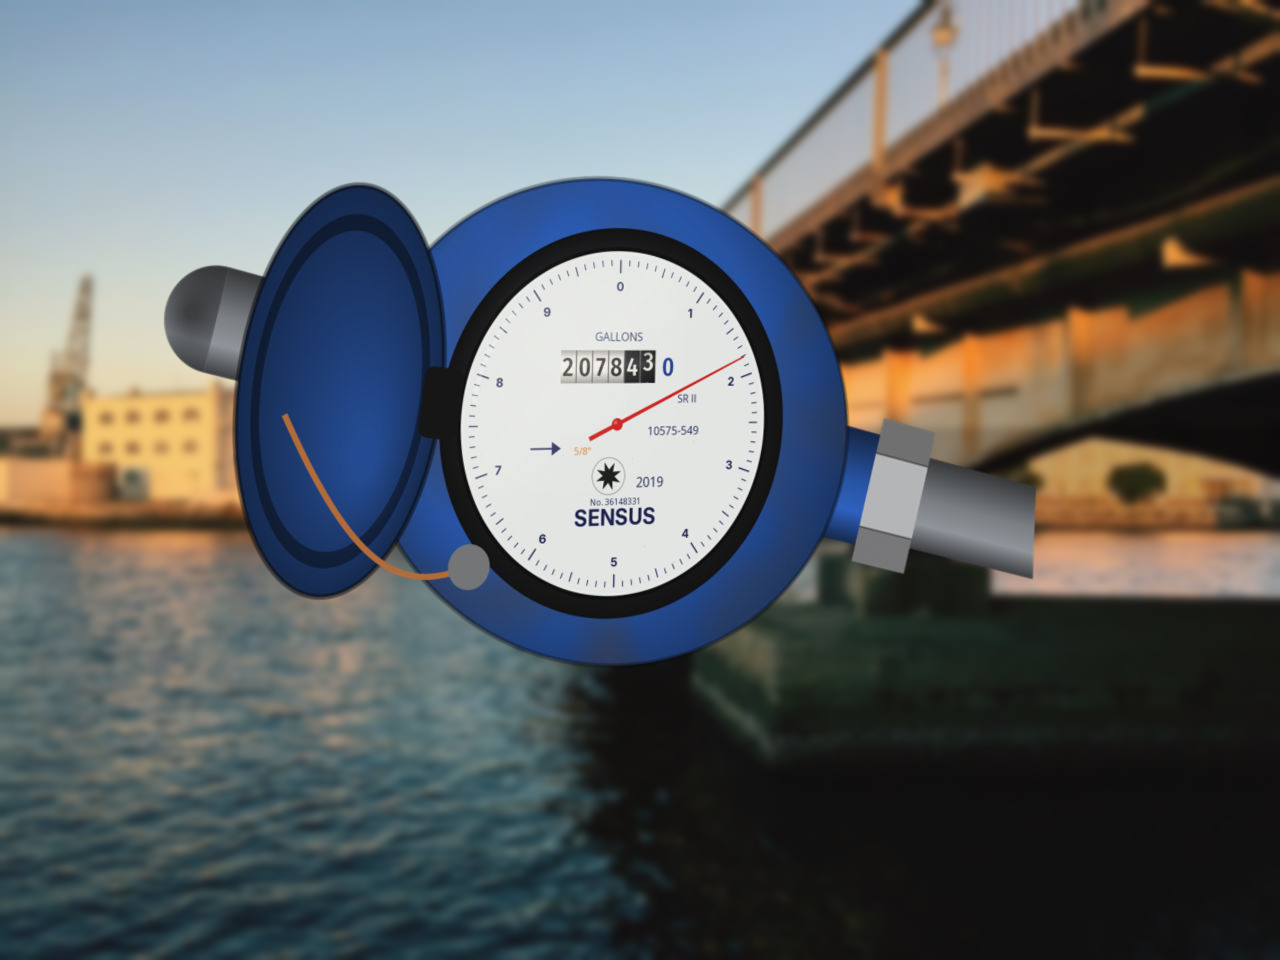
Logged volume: {"value": 2078431.8, "unit": "gal"}
